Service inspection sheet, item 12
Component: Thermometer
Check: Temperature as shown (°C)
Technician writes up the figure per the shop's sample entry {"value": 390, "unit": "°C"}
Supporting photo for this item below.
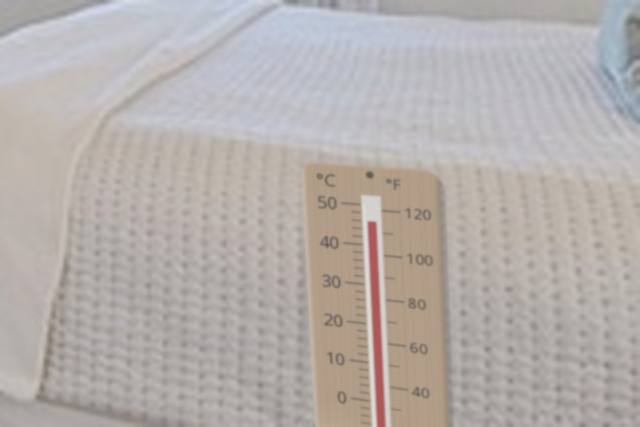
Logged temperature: {"value": 46, "unit": "°C"}
